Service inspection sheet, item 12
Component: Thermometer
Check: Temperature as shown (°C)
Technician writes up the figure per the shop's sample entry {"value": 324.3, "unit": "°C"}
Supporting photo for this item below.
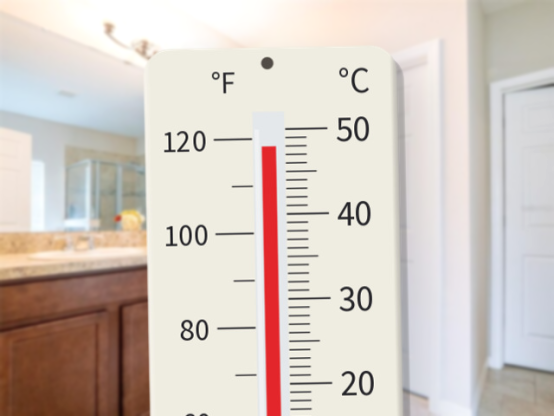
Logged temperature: {"value": 48, "unit": "°C"}
